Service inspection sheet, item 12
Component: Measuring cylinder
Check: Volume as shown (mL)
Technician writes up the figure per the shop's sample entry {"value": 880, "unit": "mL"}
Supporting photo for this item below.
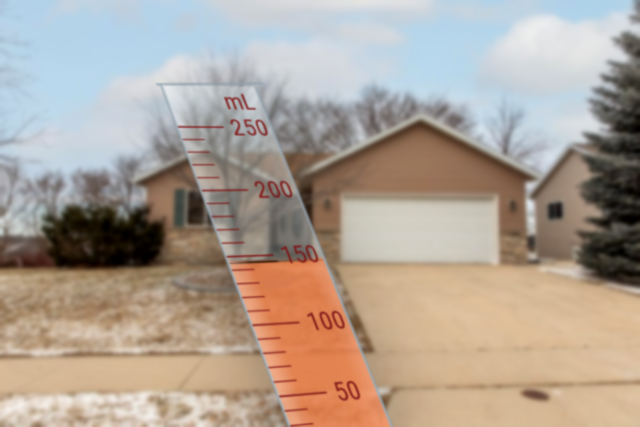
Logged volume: {"value": 145, "unit": "mL"}
